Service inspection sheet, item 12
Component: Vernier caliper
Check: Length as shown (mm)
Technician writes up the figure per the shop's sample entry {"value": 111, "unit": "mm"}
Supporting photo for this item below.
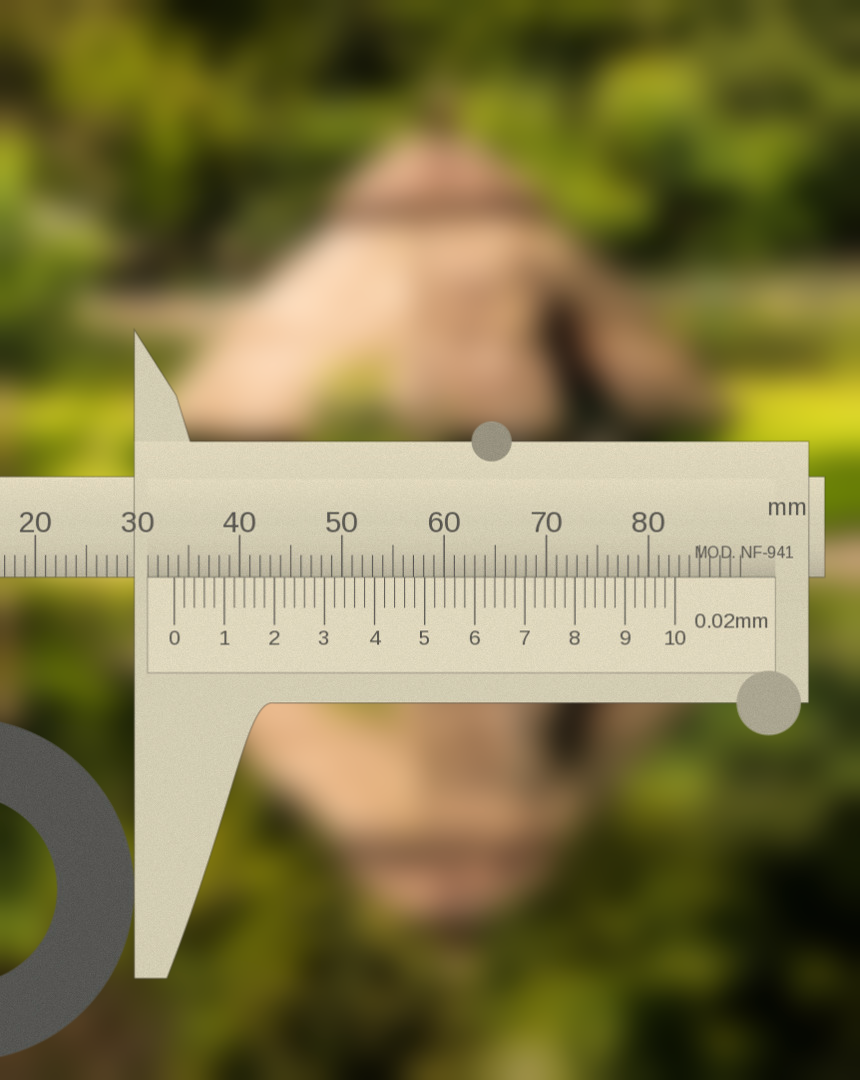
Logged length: {"value": 33.6, "unit": "mm"}
